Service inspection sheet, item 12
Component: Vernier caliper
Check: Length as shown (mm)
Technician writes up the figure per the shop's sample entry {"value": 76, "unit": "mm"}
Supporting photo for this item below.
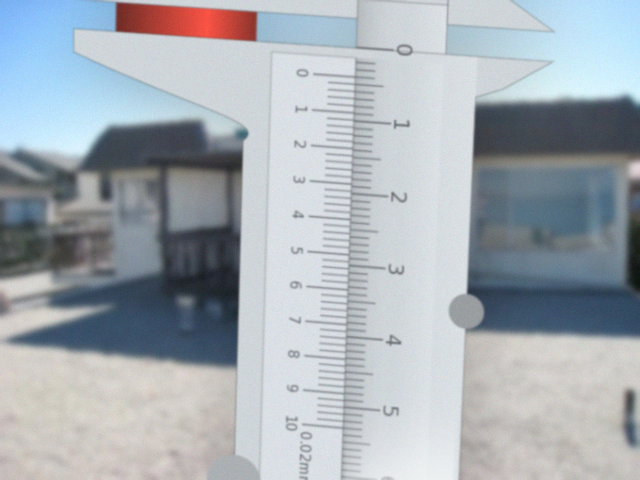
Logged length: {"value": 4.0, "unit": "mm"}
